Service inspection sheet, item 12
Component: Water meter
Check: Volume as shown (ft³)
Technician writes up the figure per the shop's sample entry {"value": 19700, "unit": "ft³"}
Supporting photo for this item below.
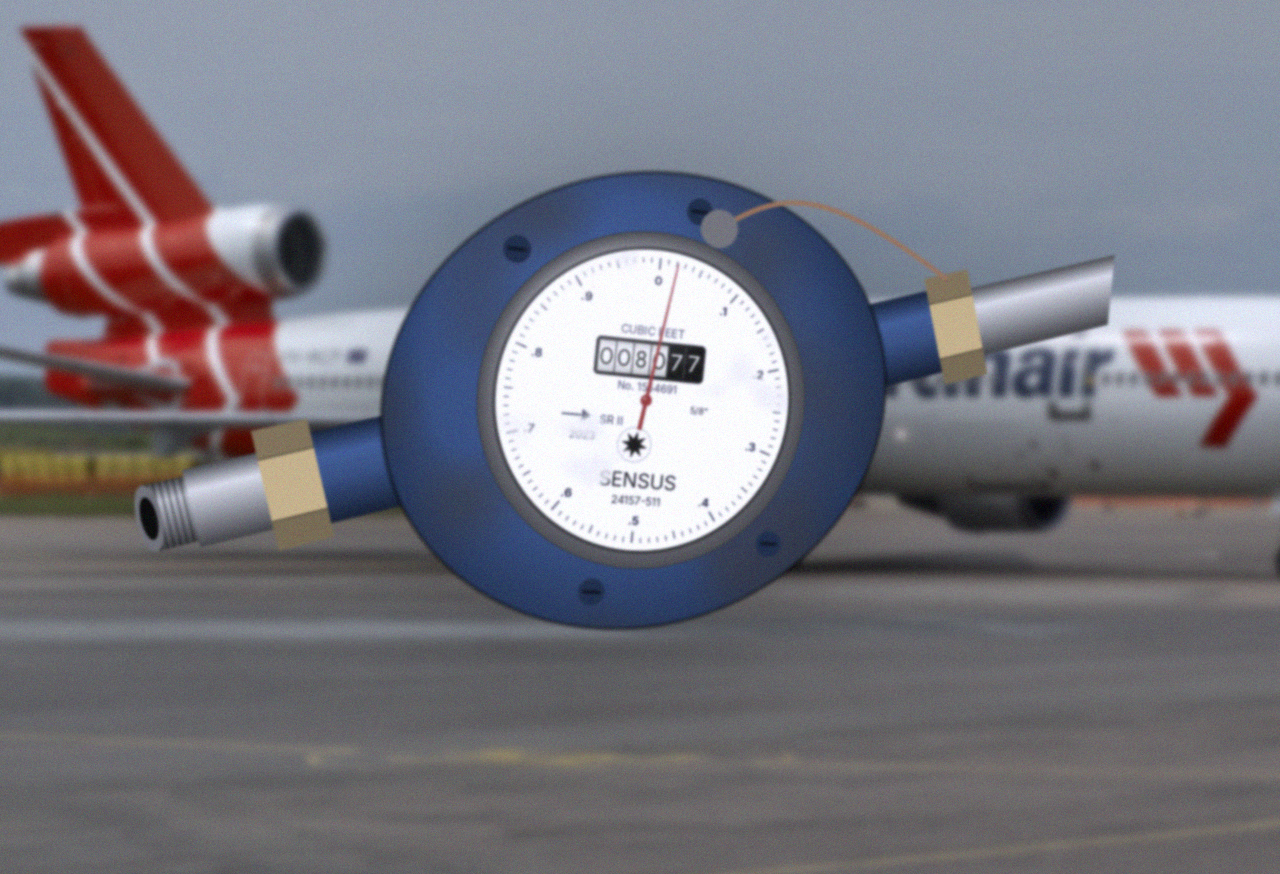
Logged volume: {"value": 8077.02, "unit": "ft³"}
